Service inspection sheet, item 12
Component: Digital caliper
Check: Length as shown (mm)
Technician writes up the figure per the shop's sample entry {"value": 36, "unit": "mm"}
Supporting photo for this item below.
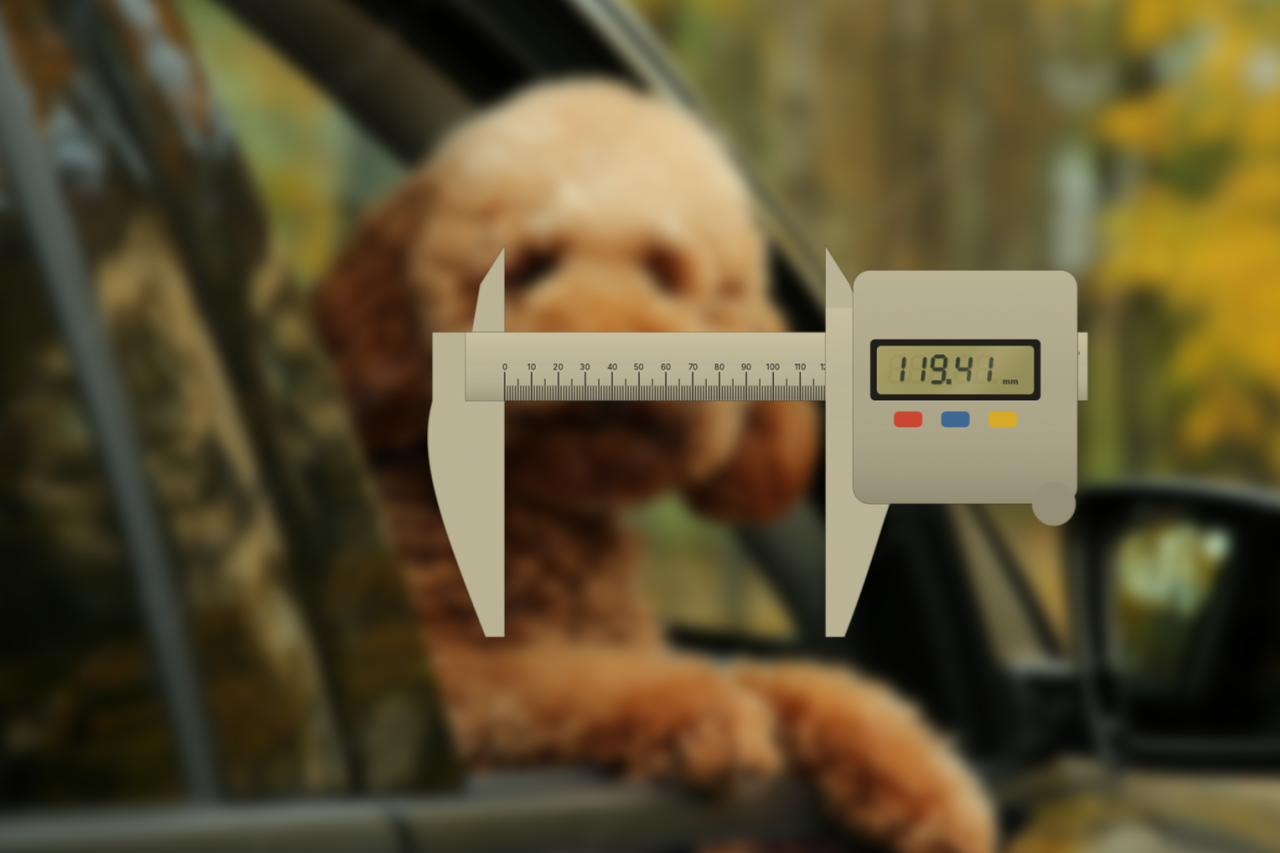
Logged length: {"value": 119.41, "unit": "mm"}
